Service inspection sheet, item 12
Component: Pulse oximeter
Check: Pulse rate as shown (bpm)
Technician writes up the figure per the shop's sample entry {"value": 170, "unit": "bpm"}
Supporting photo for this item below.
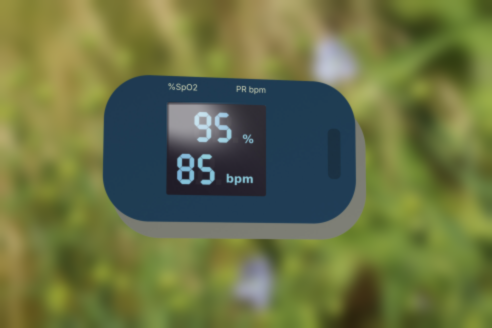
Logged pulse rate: {"value": 85, "unit": "bpm"}
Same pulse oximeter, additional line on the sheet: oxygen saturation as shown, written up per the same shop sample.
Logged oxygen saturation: {"value": 95, "unit": "%"}
